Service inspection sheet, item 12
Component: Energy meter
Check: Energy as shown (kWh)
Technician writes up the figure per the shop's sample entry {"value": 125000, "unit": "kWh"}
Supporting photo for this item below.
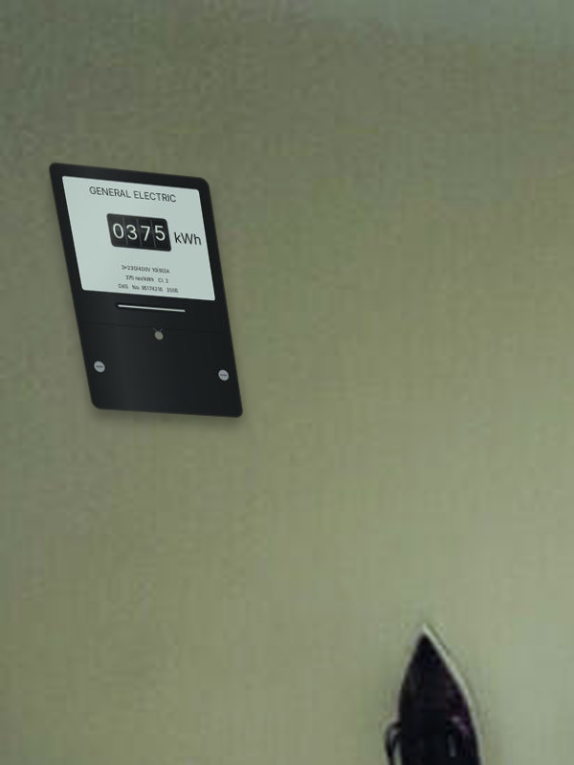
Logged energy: {"value": 375, "unit": "kWh"}
